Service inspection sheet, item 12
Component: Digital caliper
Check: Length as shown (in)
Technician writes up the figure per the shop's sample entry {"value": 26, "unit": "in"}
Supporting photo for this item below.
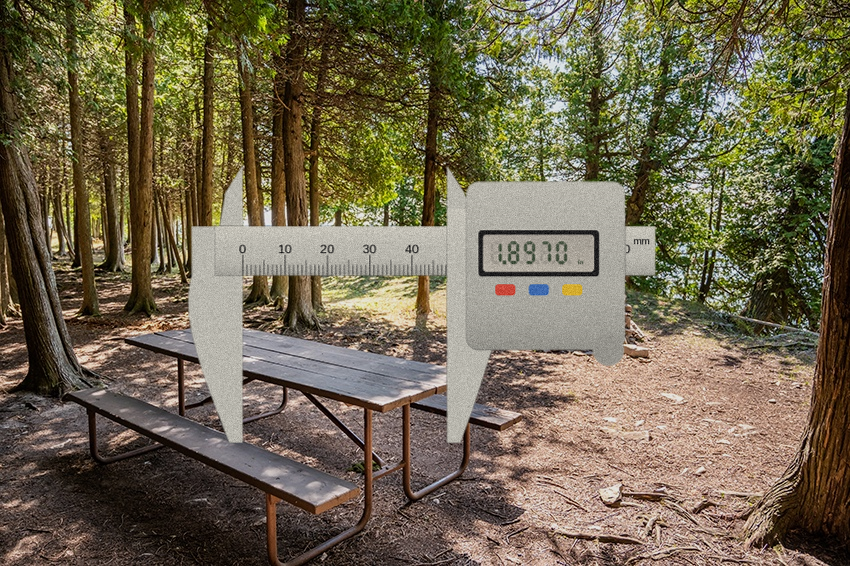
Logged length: {"value": 1.8970, "unit": "in"}
